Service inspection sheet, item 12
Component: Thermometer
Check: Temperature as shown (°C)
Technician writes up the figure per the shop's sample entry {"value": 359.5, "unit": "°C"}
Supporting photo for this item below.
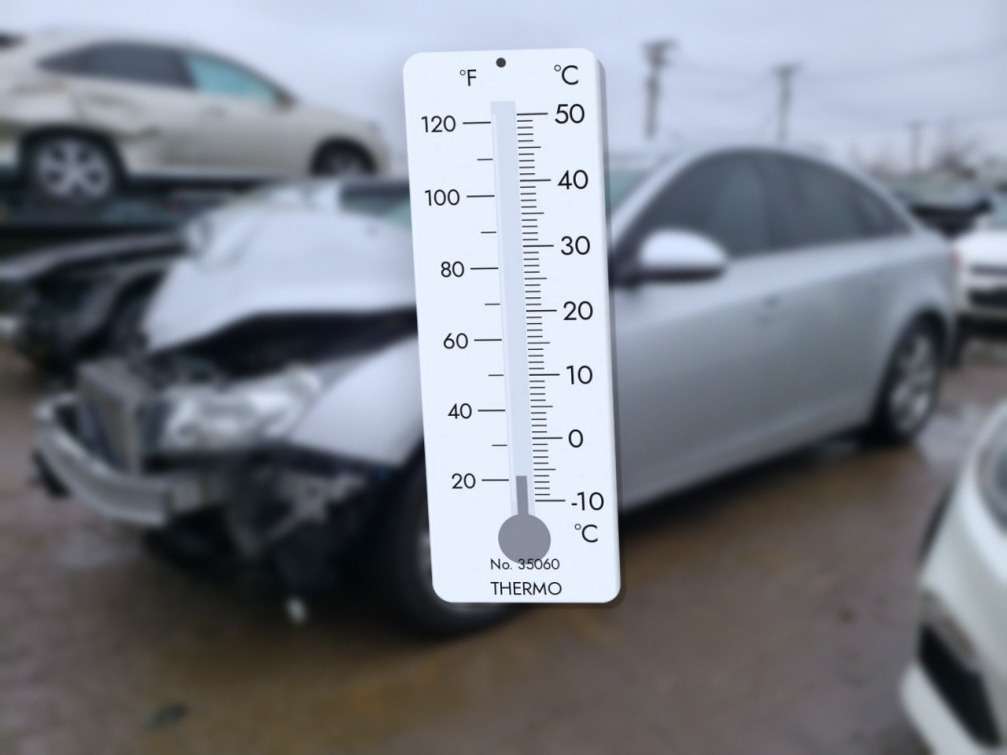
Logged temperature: {"value": -6, "unit": "°C"}
